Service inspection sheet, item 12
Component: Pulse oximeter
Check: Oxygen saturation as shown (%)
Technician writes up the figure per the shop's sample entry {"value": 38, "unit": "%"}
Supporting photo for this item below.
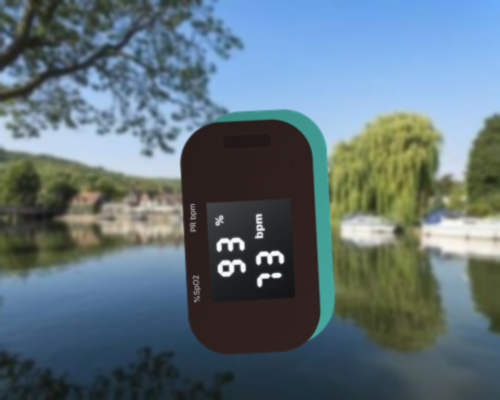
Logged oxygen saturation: {"value": 93, "unit": "%"}
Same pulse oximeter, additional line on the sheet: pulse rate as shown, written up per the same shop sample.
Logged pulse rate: {"value": 73, "unit": "bpm"}
